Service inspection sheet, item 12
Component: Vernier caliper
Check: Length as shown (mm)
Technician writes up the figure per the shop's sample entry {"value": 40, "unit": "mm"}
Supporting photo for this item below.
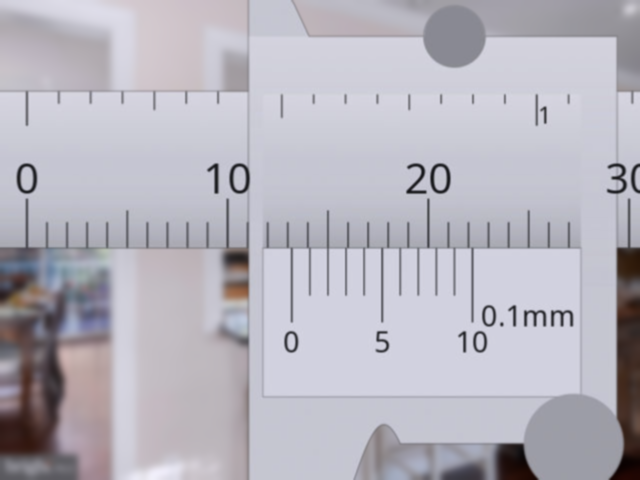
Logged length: {"value": 13.2, "unit": "mm"}
